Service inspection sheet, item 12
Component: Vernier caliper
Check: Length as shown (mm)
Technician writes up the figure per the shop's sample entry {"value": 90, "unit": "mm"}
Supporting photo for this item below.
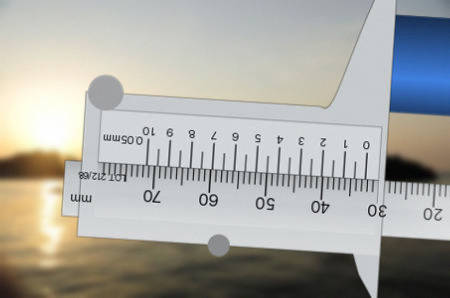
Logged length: {"value": 32.4, "unit": "mm"}
